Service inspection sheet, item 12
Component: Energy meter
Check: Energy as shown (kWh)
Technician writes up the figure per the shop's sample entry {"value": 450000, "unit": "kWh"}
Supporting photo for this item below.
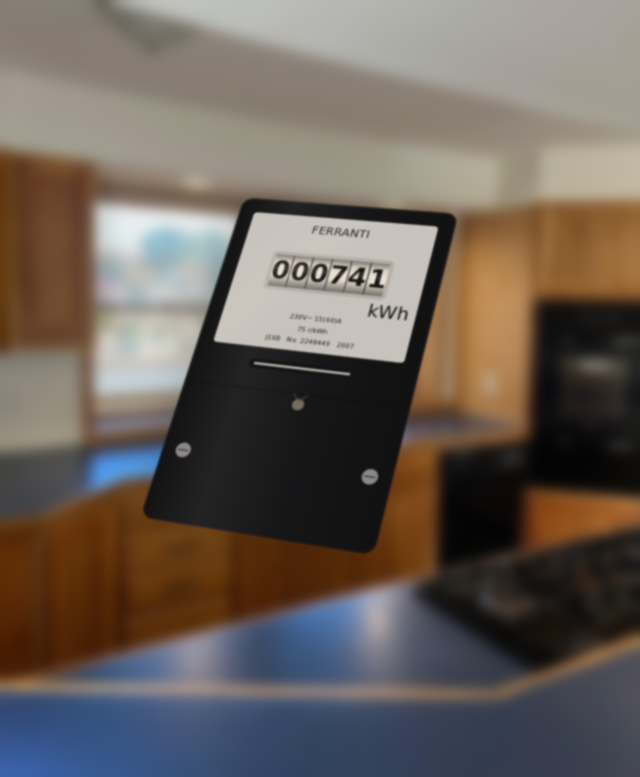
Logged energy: {"value": 741, "unit": "kWh"}
